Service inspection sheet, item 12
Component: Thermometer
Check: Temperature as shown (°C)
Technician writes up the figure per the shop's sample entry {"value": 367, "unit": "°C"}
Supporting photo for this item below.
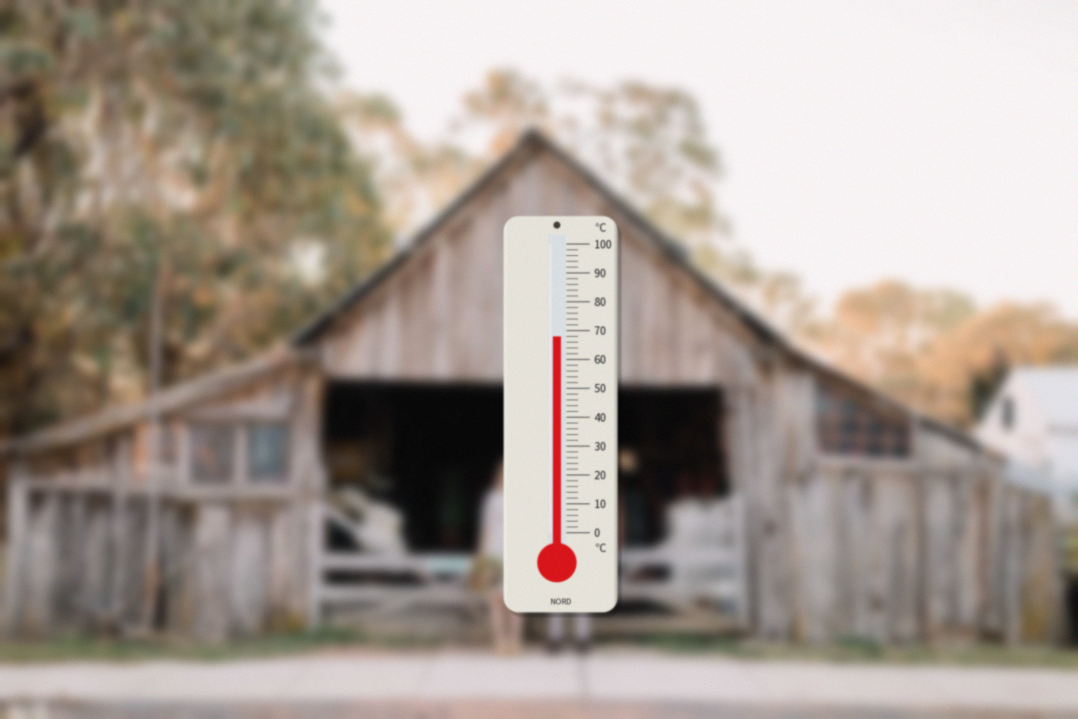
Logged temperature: {"value": 68, "unit": "°C"}
